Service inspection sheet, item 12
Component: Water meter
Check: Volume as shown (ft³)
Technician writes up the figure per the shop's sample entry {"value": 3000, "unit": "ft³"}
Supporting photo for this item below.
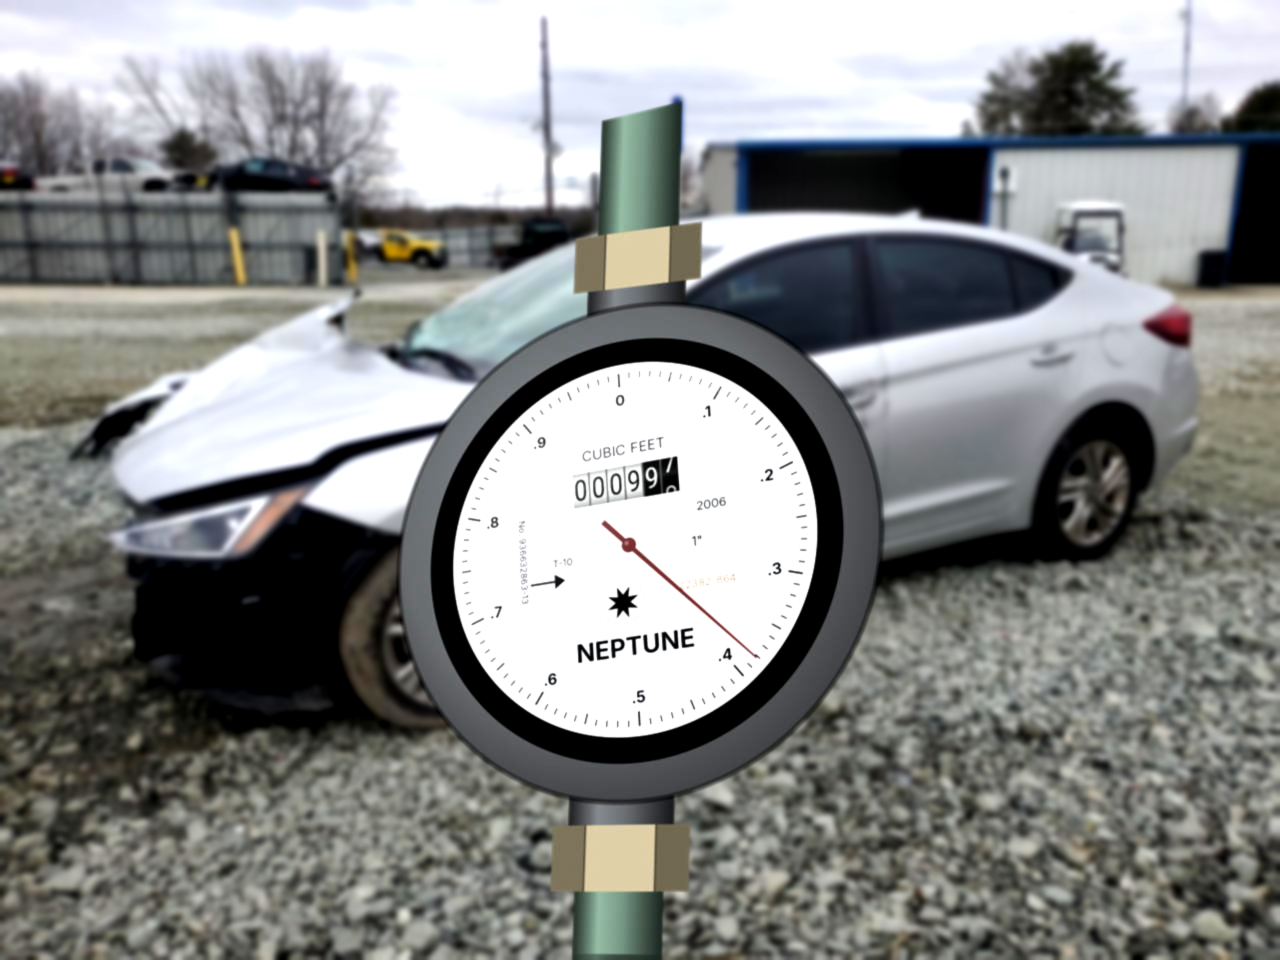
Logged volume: {"value": 997.38, "unit": "ft³"}
